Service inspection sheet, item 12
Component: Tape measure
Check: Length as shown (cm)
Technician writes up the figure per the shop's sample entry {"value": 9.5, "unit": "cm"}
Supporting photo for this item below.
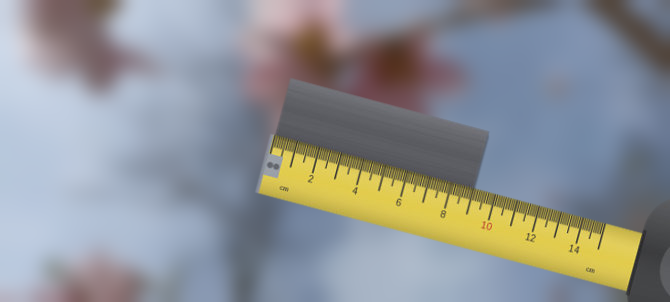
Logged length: {"value": 9, "unit": "cm"}
